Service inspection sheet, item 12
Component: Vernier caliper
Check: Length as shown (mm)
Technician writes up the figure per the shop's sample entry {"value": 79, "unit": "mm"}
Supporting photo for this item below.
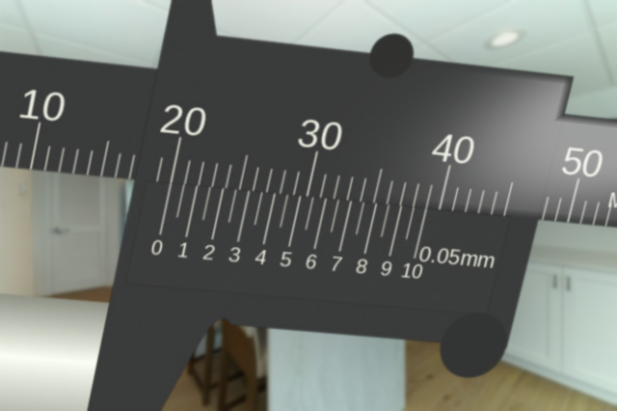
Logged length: {"value": 20.0, "unit": "mm"}
